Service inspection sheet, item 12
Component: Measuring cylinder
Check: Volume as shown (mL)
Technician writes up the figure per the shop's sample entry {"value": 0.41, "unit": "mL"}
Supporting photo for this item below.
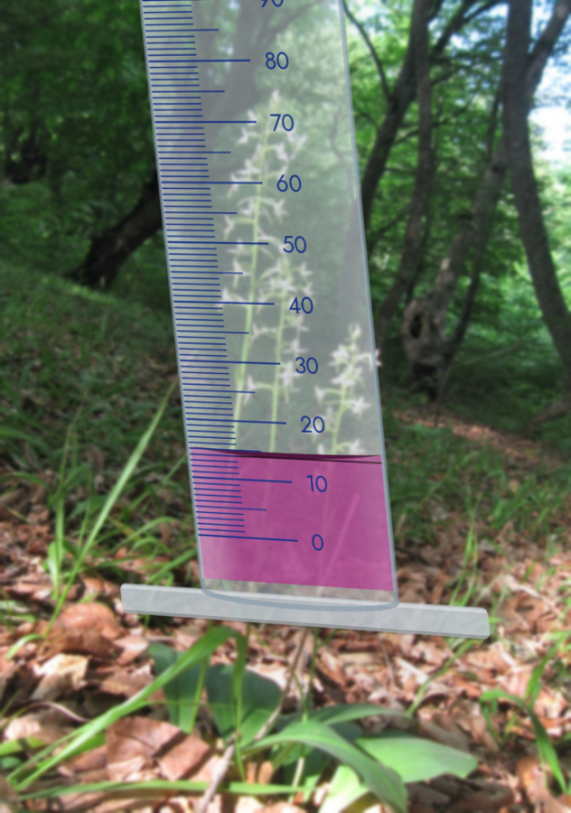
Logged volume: {"value": 14, "unit": "mL"}
